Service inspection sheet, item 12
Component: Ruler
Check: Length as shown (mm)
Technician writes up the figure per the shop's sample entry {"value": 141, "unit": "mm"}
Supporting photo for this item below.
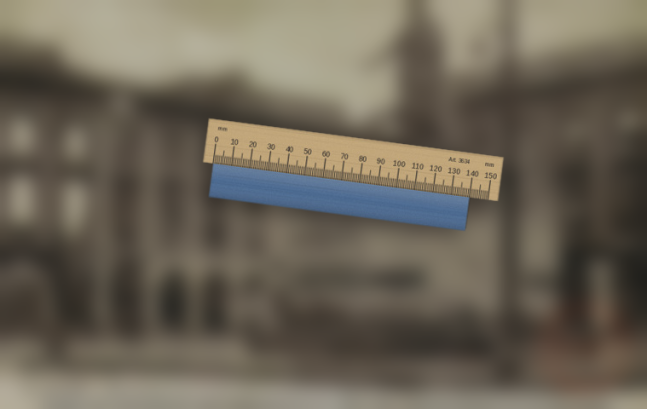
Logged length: {"value": 140, "unit": "mm"}
